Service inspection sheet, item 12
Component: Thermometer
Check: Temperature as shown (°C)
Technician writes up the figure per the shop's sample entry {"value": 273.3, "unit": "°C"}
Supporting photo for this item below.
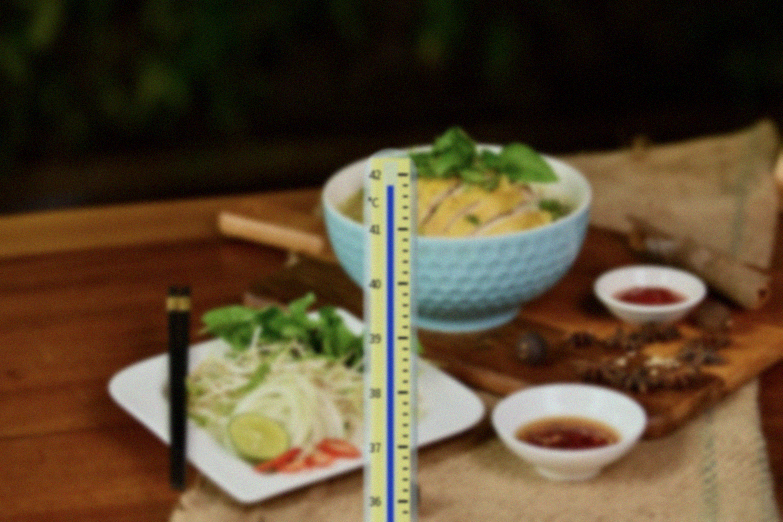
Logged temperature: {"value": 41.8, "unit": "°C"}
